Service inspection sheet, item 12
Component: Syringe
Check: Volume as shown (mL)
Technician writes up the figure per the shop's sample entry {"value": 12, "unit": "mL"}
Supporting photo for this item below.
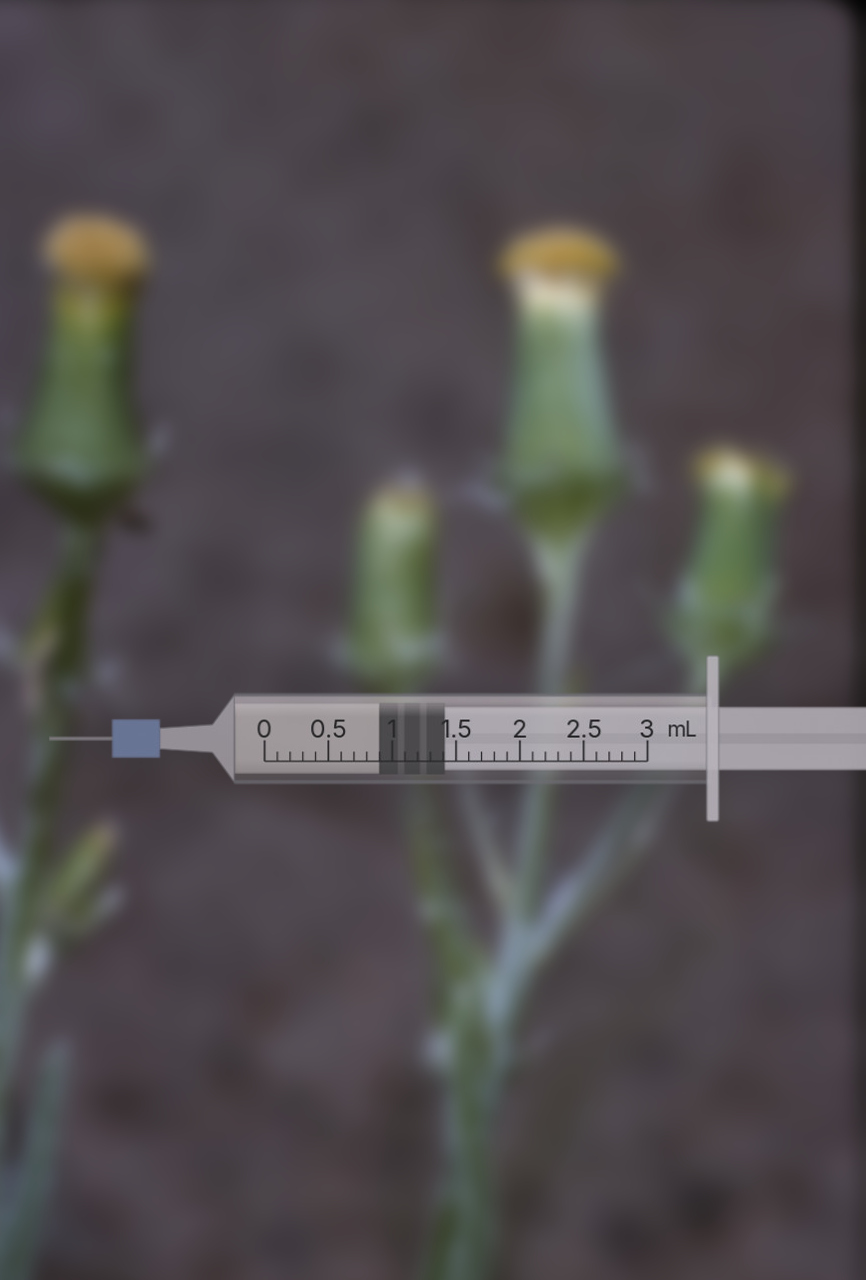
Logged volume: {"value": 0.9, "unit": "mL"}
